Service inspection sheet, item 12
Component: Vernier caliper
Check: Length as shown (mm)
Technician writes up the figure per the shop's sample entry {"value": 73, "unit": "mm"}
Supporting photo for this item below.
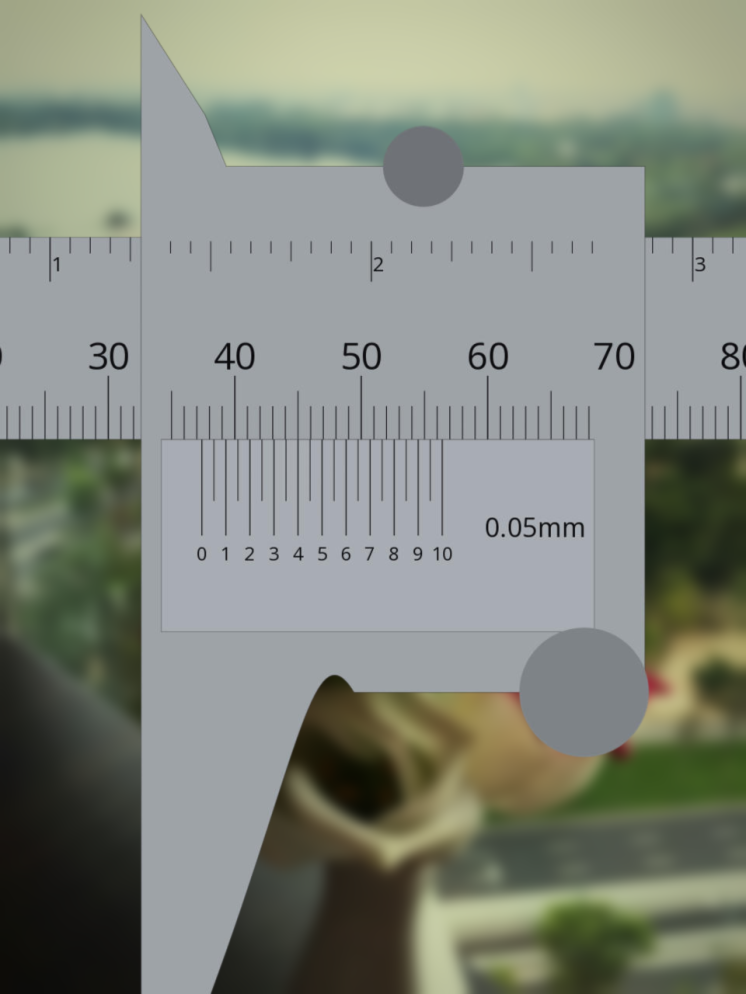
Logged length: {"value": 37.4, "unit": "mm"}
